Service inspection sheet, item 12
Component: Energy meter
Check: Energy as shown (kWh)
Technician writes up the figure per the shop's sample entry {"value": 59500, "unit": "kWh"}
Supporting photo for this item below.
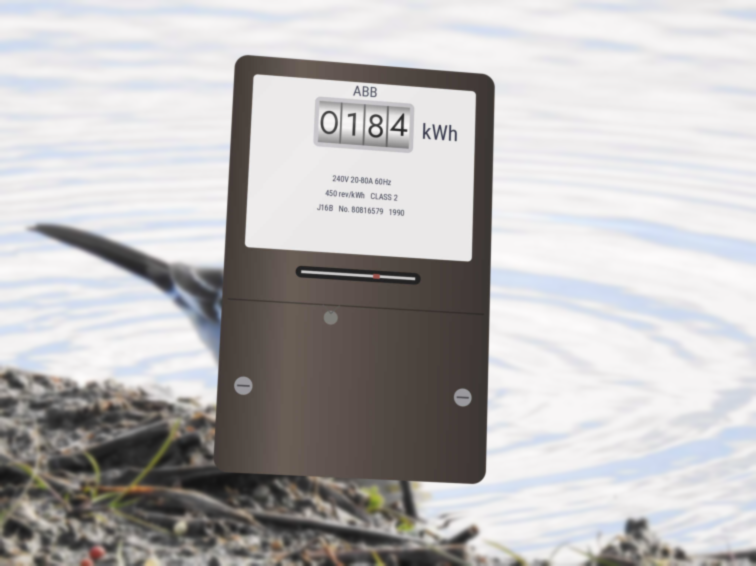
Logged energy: {"value": 184, "unit": "kWh"}
